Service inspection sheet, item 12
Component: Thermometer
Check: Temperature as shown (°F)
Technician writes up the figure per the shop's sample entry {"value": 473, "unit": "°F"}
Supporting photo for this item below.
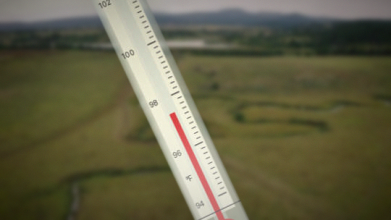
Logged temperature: {"value": 97.4, "unit": "°F"}
